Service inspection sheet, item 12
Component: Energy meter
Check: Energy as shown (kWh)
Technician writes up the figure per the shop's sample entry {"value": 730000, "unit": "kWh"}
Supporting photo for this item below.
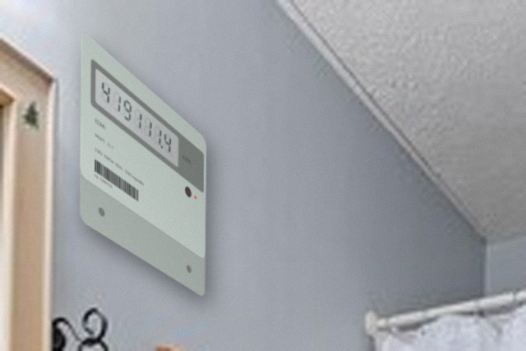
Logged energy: {"value": 419111.4, "unit": "kWh"}
